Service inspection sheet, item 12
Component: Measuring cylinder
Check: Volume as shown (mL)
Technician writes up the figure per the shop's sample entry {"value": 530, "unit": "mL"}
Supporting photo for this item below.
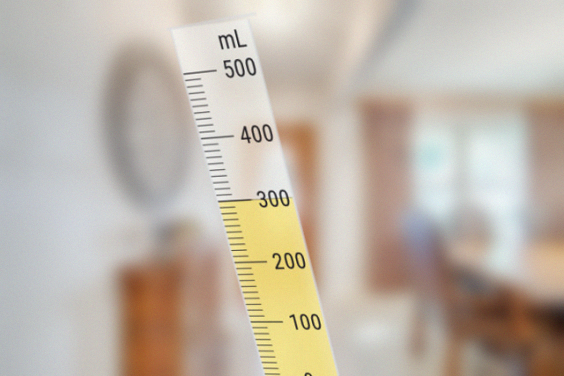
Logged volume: {"value": 300, "unit": "mL"}
